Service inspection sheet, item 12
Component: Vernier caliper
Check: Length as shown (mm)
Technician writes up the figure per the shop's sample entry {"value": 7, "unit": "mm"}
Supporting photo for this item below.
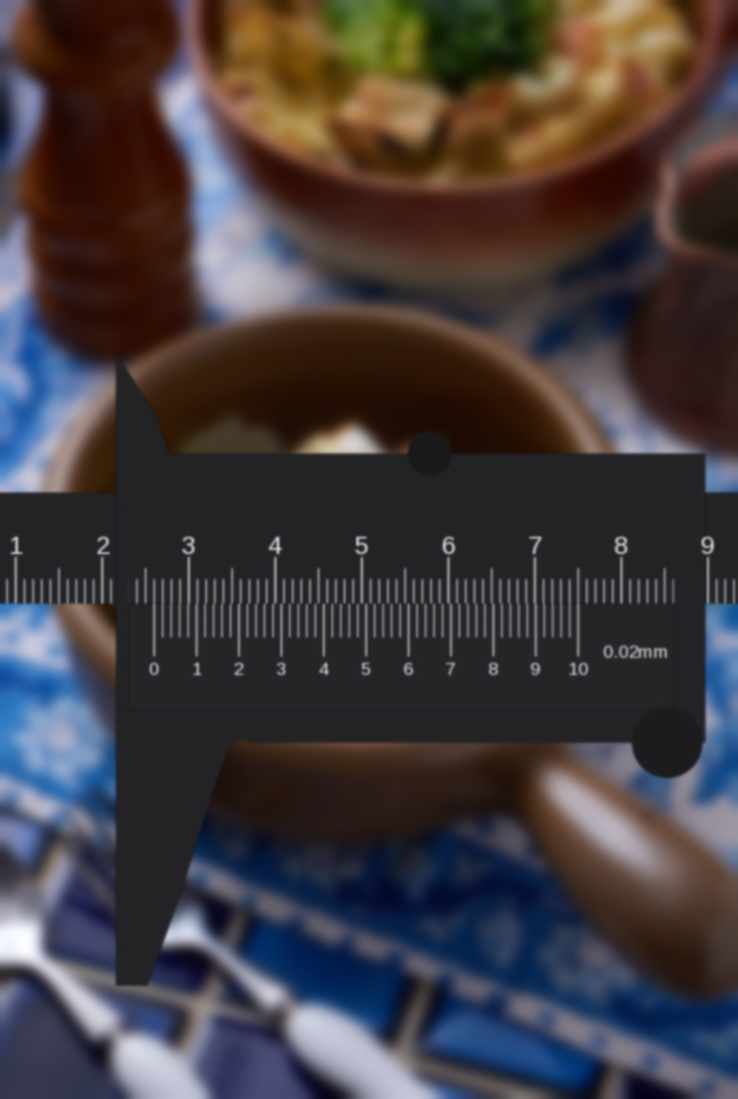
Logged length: {"value": 26.0, "unit": "mm"}
